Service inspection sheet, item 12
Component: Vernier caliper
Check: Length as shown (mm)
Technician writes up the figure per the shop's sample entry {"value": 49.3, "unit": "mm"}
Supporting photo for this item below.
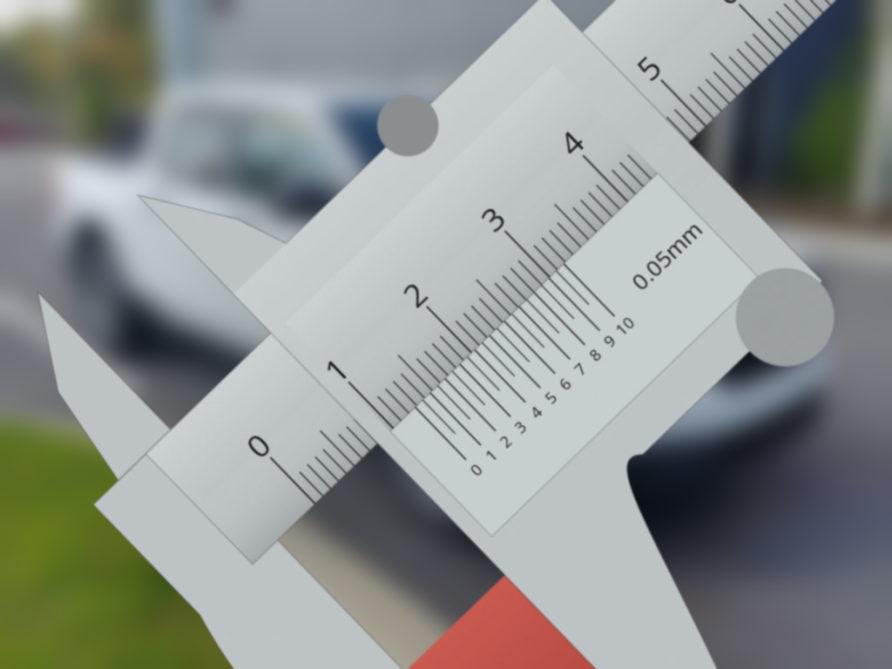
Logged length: {"value": 12.8, "unit": "mm"}
